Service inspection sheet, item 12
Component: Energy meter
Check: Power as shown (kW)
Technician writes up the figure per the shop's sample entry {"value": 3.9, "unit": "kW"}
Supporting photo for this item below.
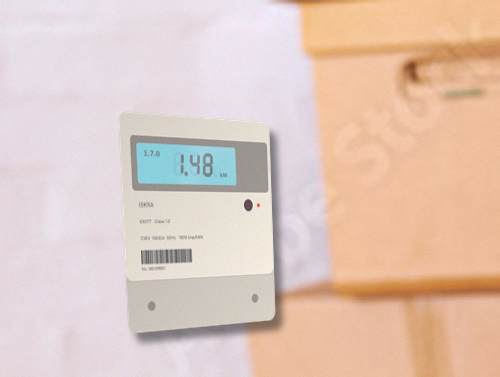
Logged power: {"value": 1.48, "unit": "kW"}
